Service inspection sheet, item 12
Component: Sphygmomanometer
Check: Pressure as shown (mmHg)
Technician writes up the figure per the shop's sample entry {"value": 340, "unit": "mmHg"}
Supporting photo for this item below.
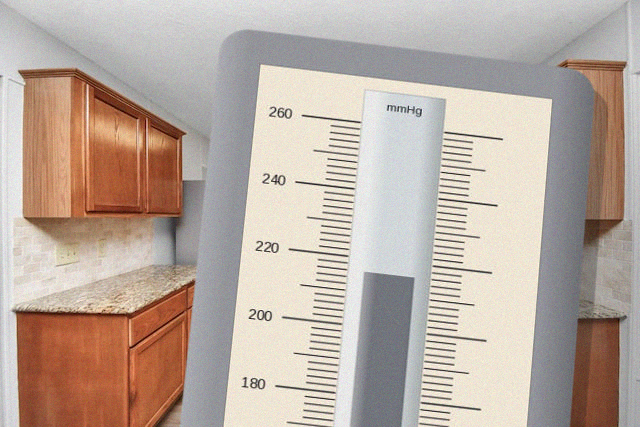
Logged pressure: {"value": 216, "unit": "mmHg"}
